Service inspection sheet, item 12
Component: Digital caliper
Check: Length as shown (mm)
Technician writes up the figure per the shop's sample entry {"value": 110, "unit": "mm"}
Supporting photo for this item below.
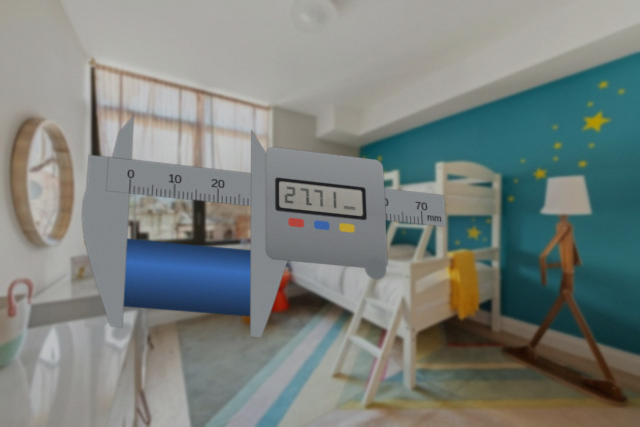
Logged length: {"value": 27.71, "unit": "mm"}
